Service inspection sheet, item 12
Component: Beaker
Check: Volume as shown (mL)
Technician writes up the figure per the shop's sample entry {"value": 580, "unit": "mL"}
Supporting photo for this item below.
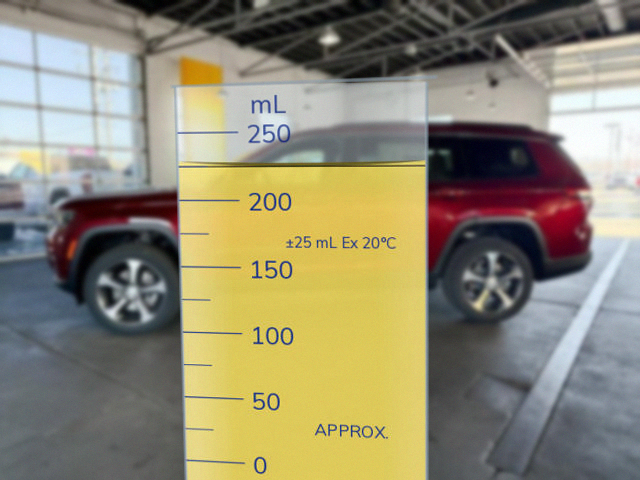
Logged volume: {"value": 225, "unit": "mL"}
